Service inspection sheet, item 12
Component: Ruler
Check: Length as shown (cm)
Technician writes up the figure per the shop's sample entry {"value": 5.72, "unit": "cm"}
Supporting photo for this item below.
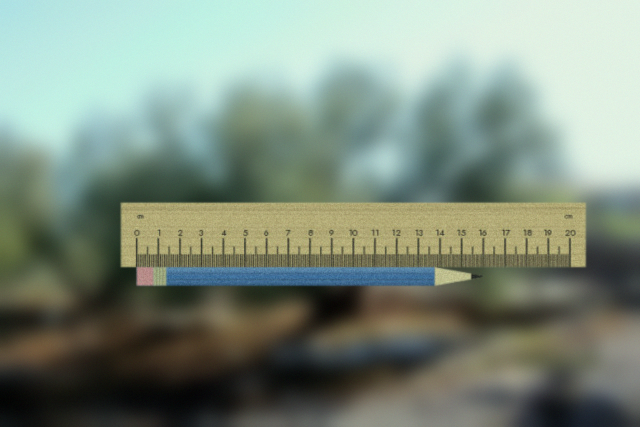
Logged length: {"value": 16, "unit": "cm"}
